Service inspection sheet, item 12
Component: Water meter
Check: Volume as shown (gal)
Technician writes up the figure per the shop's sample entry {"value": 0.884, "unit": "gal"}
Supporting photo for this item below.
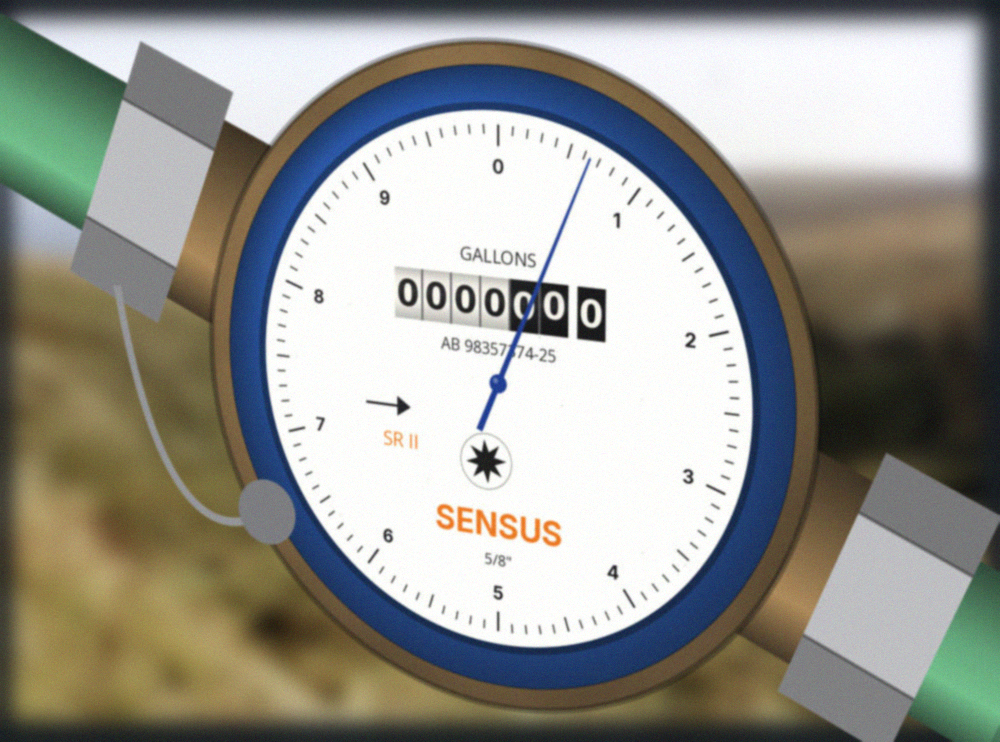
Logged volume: {"value": 0.6, "unit": "gal"}
